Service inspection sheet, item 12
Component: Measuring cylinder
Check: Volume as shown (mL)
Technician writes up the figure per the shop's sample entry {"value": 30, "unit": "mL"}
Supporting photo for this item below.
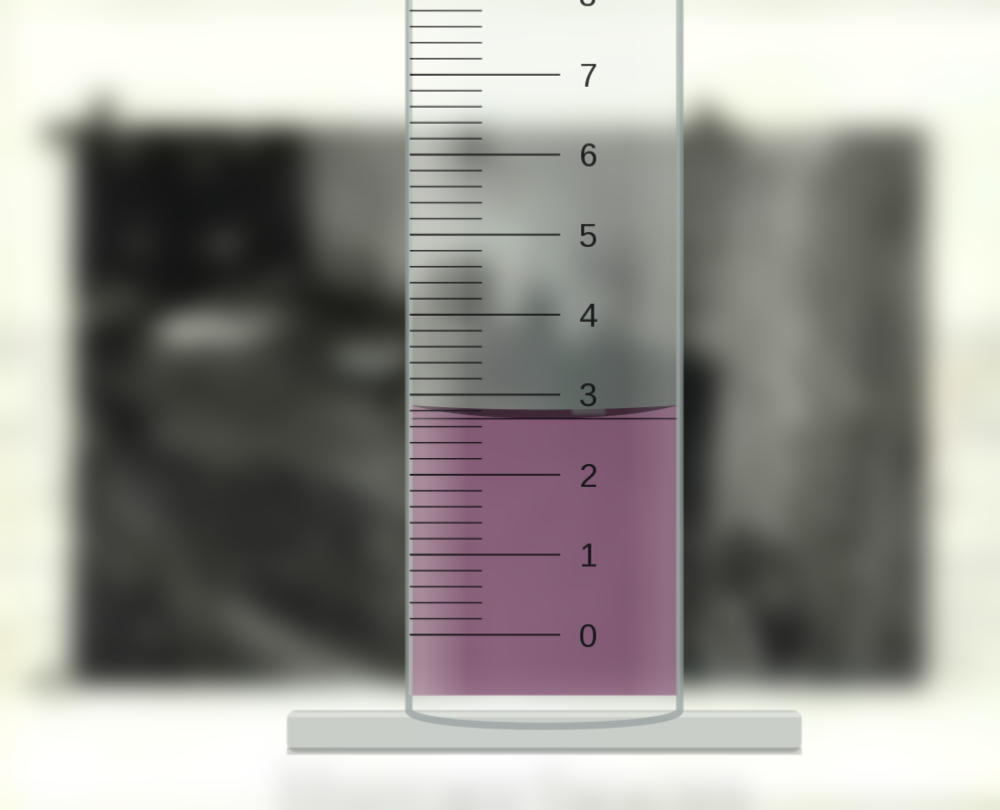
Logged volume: {"value": 2.7, "unit": "mL"}
